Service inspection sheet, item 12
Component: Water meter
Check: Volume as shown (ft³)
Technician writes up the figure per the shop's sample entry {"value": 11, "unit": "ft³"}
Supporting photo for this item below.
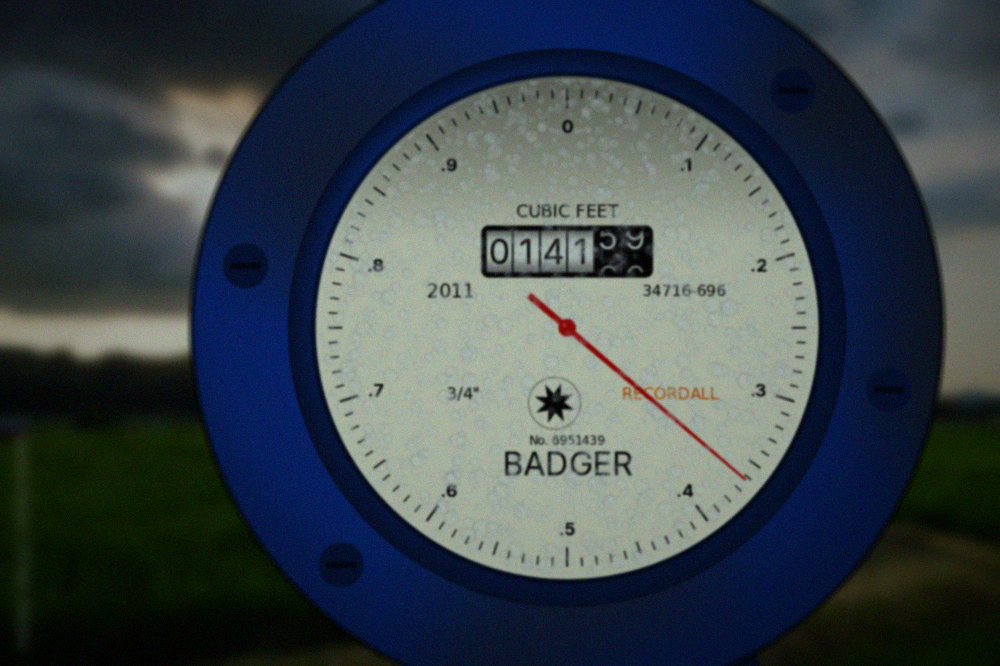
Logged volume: {"value": 14159.36, "unit": "ft³"}
